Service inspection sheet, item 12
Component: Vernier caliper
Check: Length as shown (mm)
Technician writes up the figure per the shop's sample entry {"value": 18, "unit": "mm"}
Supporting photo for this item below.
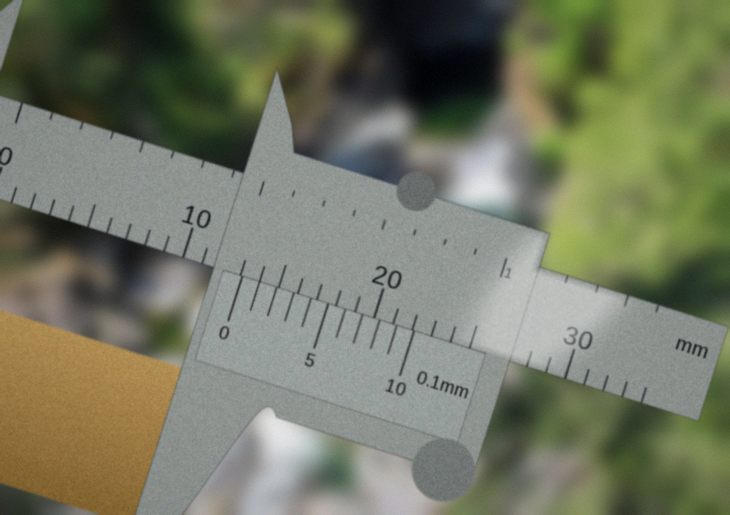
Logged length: {"value": 13.1, "unit": "mm"}
